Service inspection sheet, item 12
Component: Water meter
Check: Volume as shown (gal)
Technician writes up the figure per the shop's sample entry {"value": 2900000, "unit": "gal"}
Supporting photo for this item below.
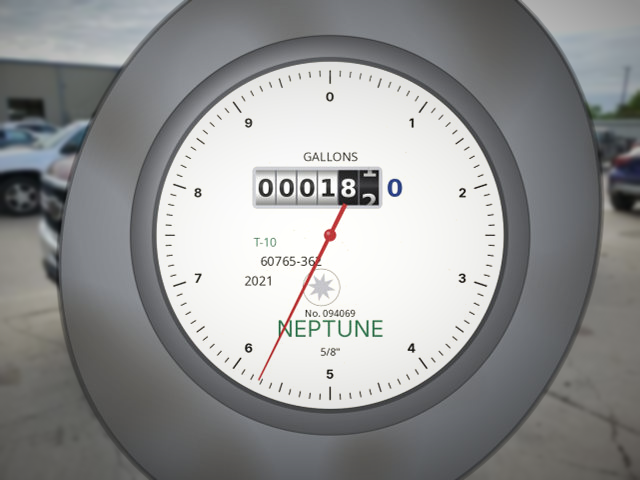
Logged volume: {"value": 1815.7, "unit": "gal"}
